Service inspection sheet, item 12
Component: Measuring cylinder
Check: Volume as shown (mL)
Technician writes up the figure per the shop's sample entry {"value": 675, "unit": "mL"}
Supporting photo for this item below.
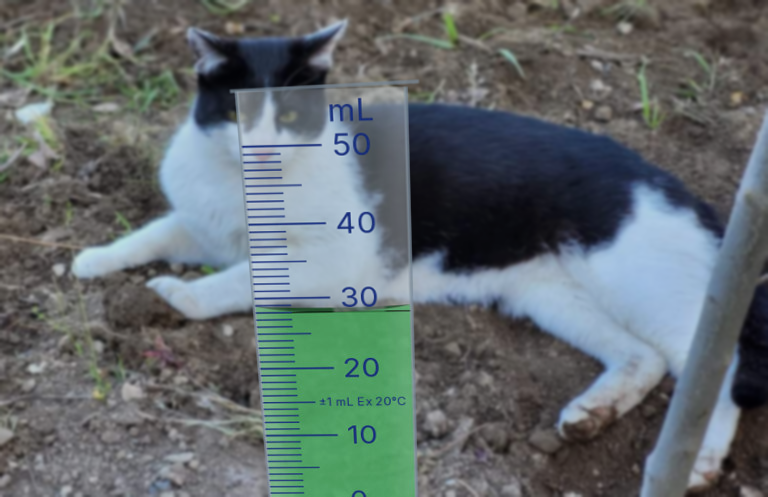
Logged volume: {"value": 28, "unit": "mL"}
